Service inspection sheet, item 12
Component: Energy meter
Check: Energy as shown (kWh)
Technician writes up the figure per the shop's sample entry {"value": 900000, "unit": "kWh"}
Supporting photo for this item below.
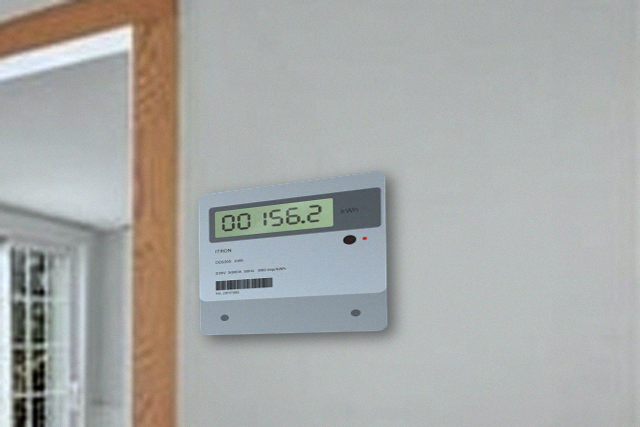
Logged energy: {"value": 156.2, "unit": "kWh"}
